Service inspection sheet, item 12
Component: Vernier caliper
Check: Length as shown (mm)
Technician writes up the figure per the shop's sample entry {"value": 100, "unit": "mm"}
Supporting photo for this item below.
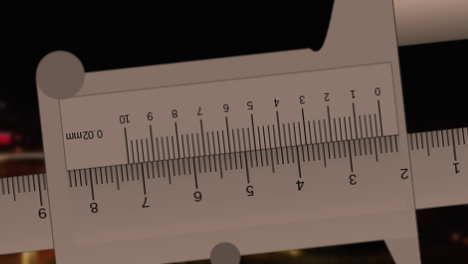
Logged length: {"value": 23.5, "unit": "mm"}
